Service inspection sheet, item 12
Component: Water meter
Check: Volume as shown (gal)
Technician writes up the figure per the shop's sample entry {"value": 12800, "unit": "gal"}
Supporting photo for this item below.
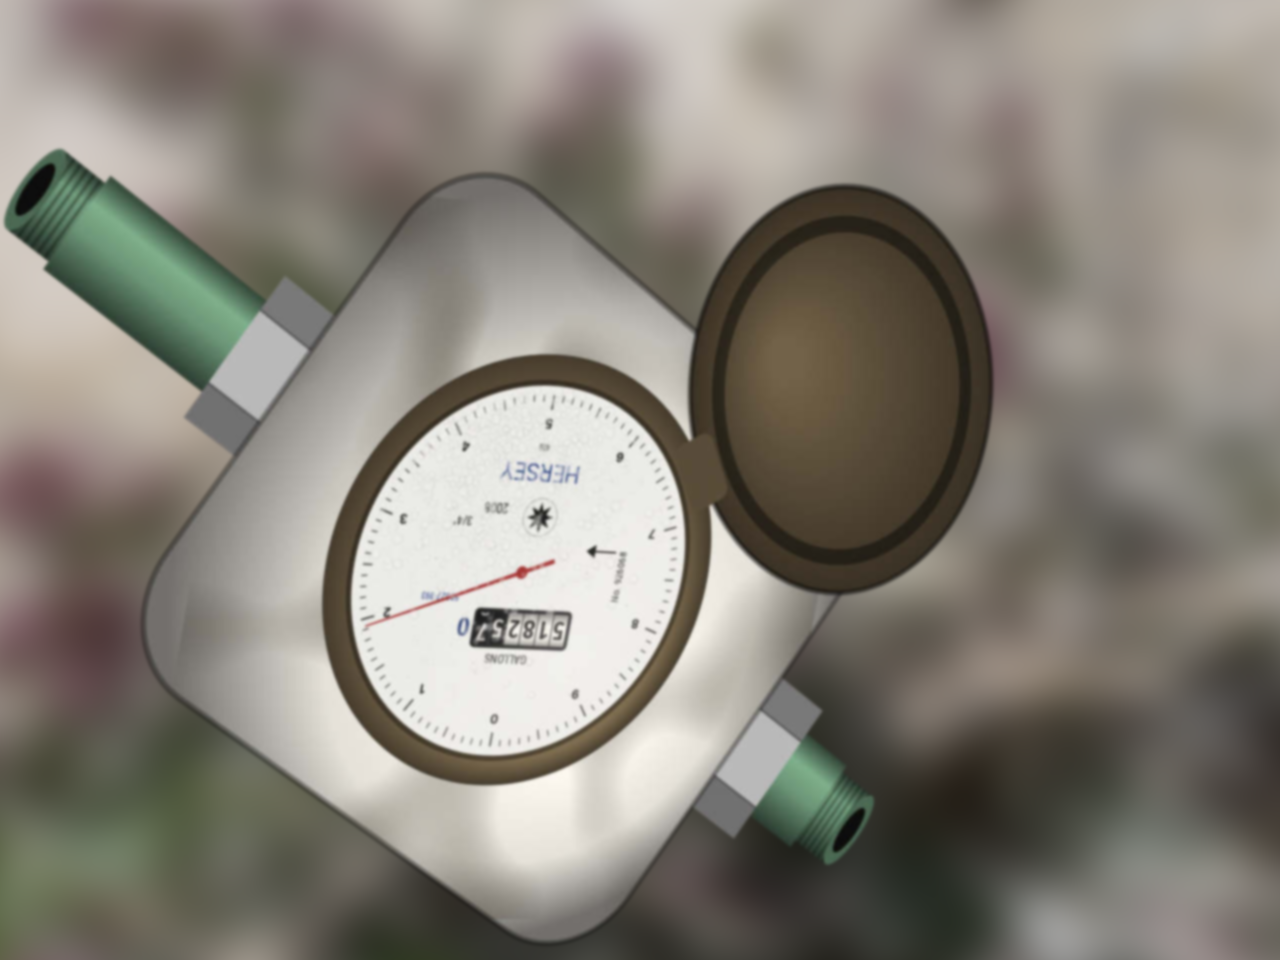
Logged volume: {"value": 5182571.9, "unit": "gal"}
